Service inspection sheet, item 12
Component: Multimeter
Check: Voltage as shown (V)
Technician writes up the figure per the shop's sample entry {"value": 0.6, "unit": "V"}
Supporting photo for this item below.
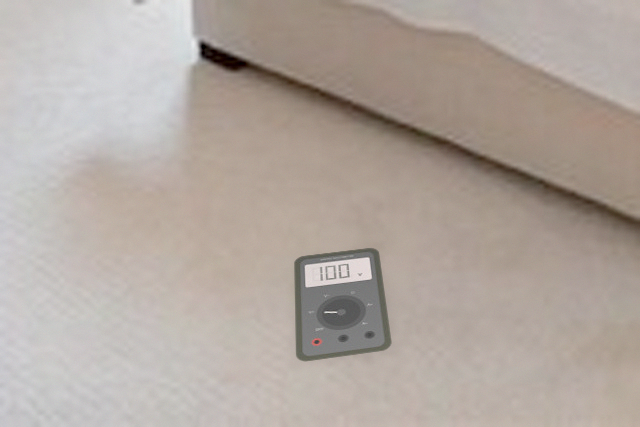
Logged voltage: {"value": 100, "unit": "V"}
